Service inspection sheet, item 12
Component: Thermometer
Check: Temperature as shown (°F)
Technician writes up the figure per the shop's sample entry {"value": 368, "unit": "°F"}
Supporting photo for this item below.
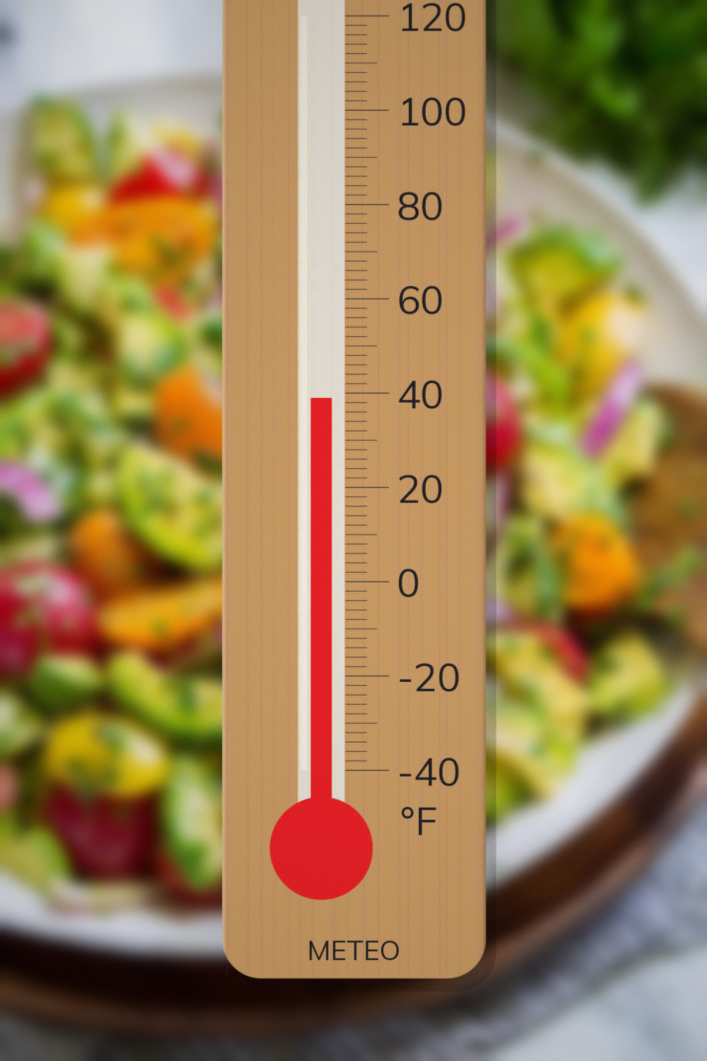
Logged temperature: {"value": 39, "unit": "°F"}
